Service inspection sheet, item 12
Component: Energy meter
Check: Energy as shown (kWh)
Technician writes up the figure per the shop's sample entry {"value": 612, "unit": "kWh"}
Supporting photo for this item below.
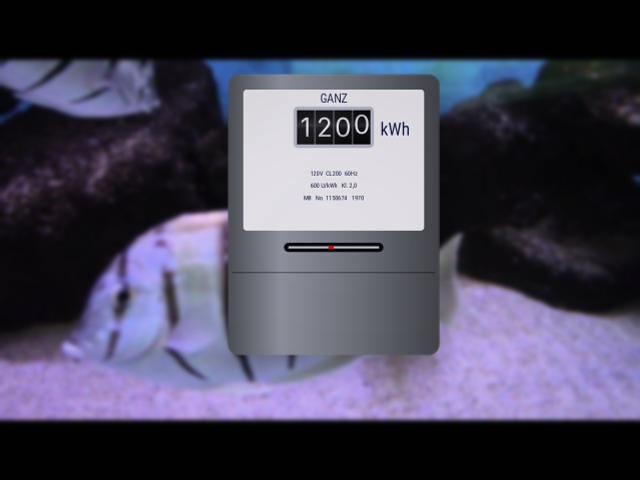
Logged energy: {"value": 1200, "unit": "kWh"}
